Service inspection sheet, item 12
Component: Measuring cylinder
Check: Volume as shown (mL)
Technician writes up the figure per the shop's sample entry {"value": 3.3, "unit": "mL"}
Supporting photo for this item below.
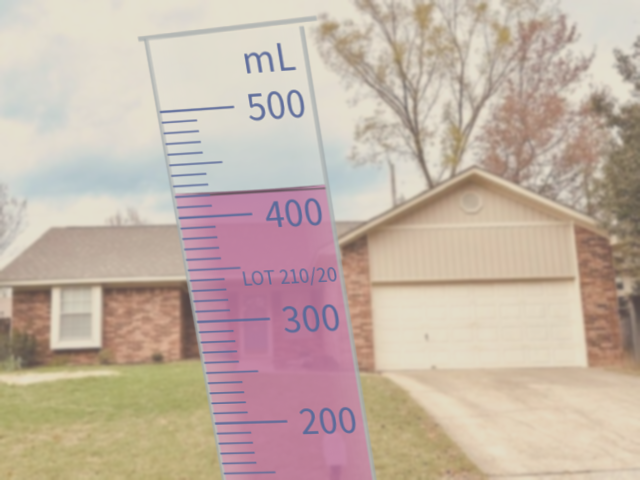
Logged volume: {"value": 420, "unit": "mL"}
